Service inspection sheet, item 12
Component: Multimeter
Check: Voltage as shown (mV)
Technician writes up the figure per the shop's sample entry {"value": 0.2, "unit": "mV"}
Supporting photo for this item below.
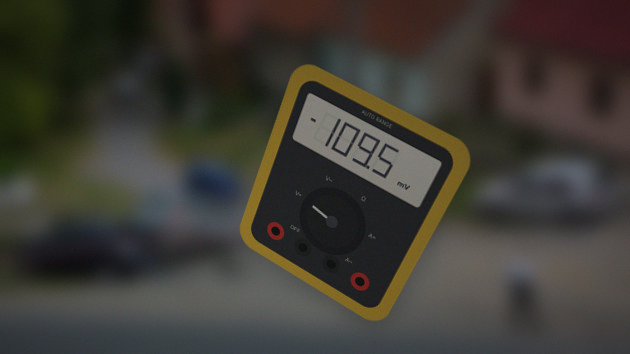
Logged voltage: {"value": -109.5, "unit": "mV"}
